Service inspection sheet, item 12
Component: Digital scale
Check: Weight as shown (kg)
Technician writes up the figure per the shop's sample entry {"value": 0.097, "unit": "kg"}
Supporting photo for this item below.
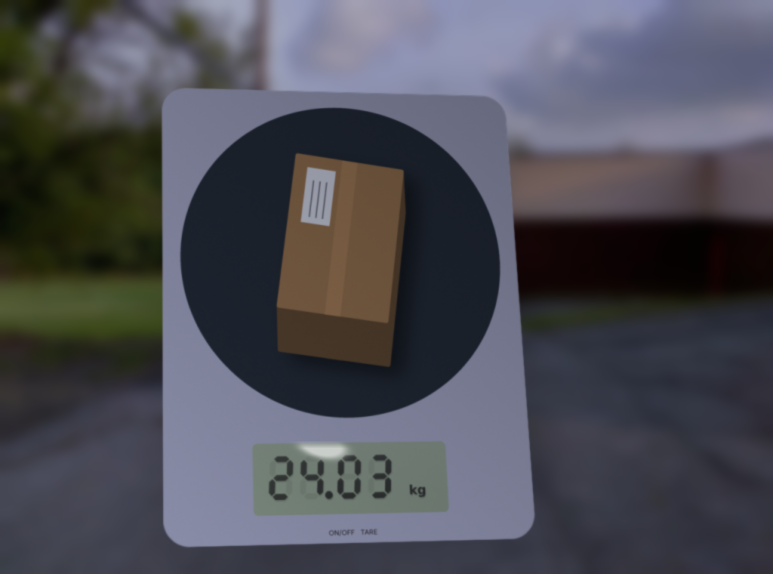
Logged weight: {"value": 24.03, "unit": "kg"}
